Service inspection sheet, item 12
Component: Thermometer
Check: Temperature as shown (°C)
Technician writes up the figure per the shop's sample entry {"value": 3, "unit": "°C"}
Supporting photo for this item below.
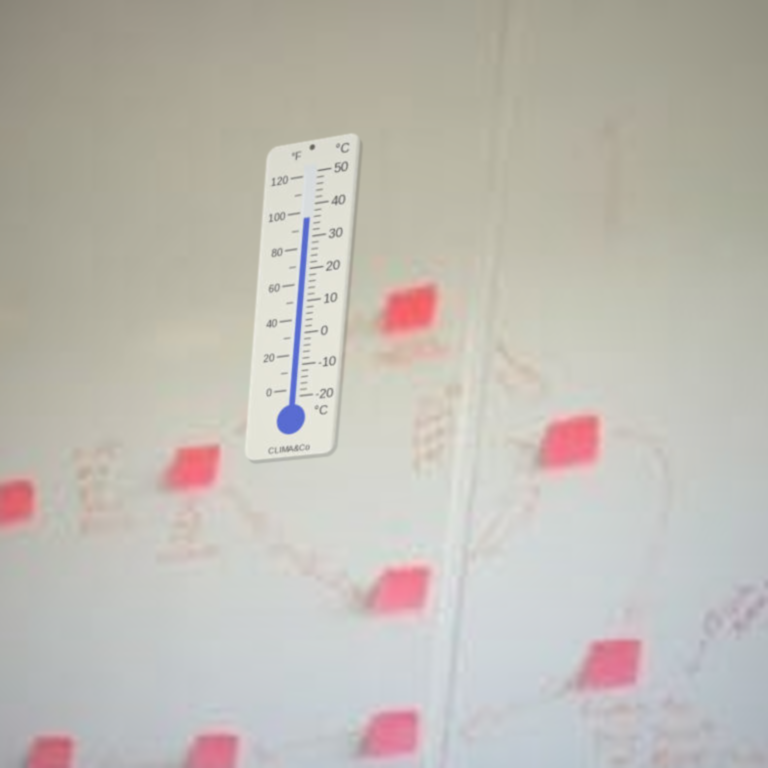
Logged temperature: {"value": 36, "unit": "°C"}
